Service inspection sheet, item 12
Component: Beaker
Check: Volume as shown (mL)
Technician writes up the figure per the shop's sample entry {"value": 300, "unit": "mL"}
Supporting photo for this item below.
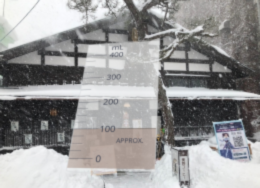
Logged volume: {"value": 100, "unit": "mL"}
